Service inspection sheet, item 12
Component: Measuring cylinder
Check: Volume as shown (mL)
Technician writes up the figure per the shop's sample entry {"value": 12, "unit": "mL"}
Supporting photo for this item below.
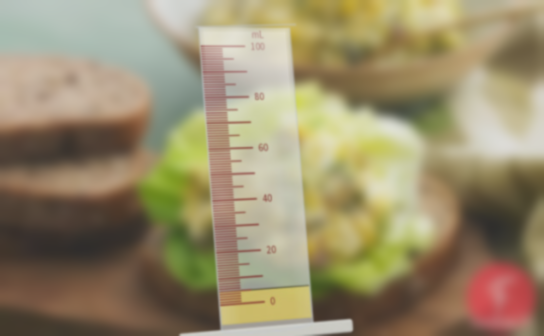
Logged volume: {"value": 5, "unit": "mL"}
